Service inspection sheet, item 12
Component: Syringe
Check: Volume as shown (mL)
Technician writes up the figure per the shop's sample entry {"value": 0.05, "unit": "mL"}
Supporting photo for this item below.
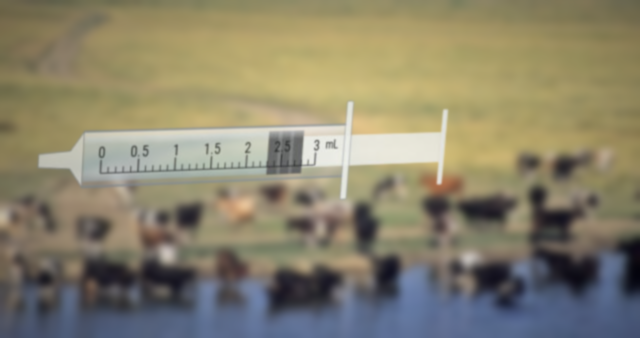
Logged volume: {"value": 2.3, "unit": "mL"}
